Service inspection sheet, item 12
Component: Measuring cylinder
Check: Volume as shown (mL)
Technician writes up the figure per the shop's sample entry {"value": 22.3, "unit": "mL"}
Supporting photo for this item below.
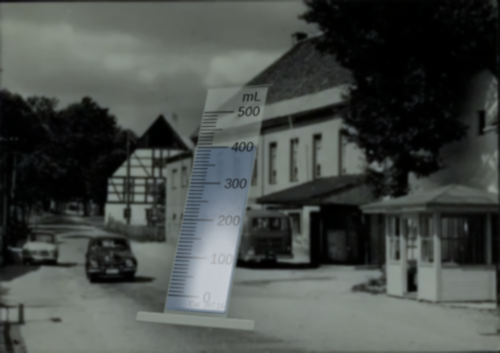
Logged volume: {"value": 400, "unit": "mL"}
